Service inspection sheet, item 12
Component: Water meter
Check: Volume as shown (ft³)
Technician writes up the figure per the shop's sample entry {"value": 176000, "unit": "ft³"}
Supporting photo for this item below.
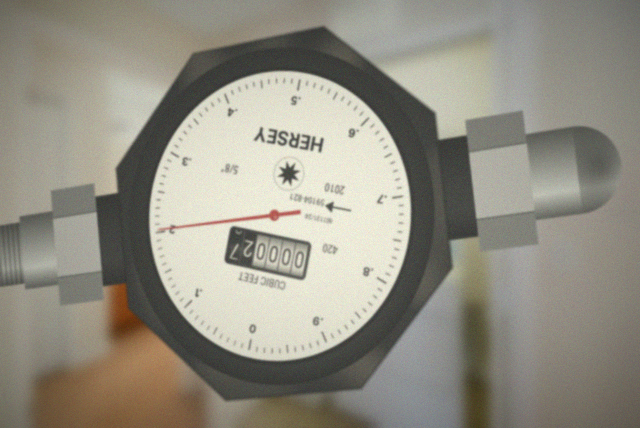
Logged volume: {"value": 27.20, "unit": "ft³"}
